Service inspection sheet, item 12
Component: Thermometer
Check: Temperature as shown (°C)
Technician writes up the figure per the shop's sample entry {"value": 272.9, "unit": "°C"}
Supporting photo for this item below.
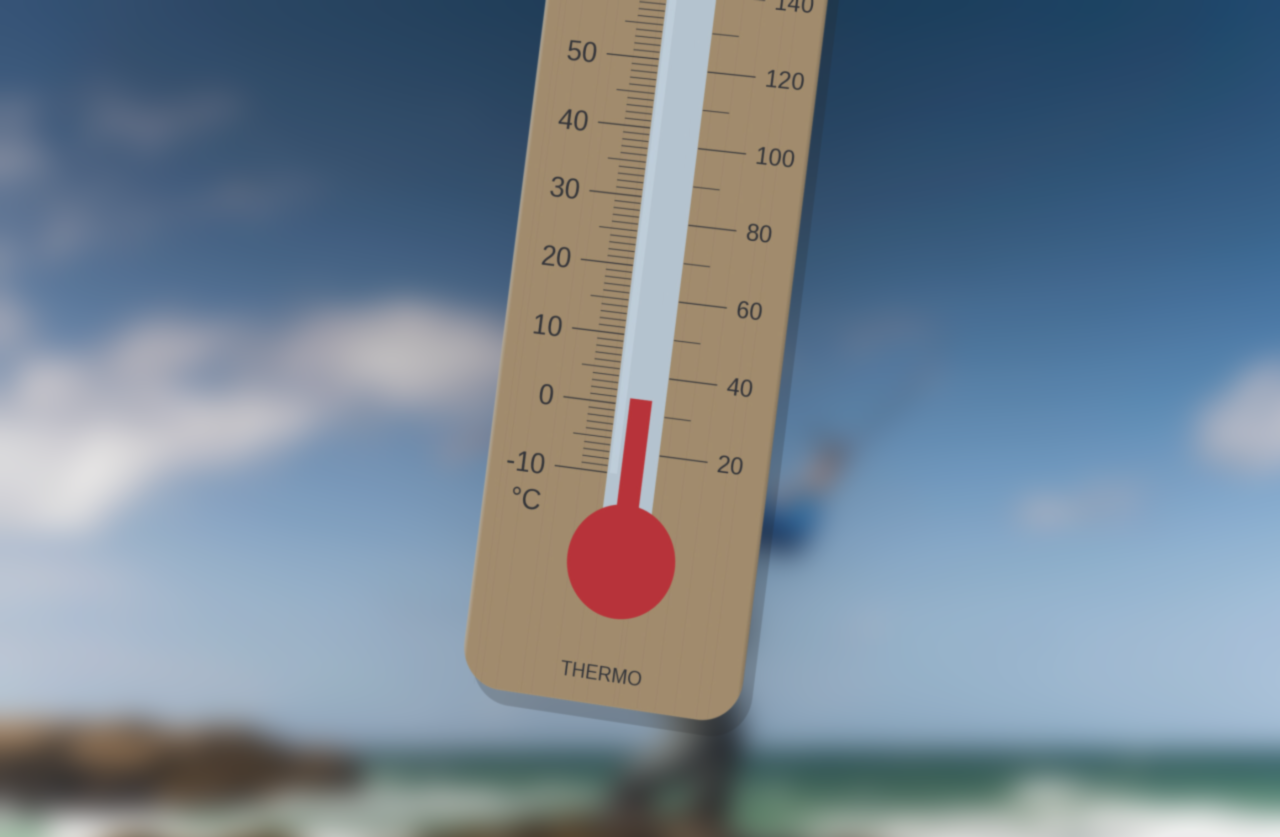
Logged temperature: {"value": 1, "unit": "°C"}
